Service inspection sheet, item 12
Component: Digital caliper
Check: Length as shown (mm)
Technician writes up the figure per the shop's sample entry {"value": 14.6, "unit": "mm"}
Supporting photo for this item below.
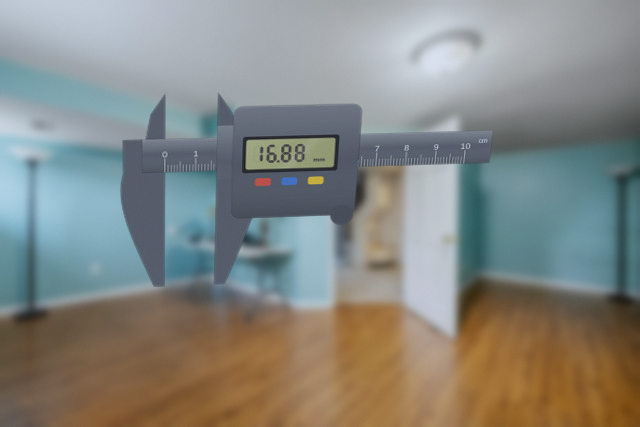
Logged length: {"value": 16.88, "unit": "mm"}
